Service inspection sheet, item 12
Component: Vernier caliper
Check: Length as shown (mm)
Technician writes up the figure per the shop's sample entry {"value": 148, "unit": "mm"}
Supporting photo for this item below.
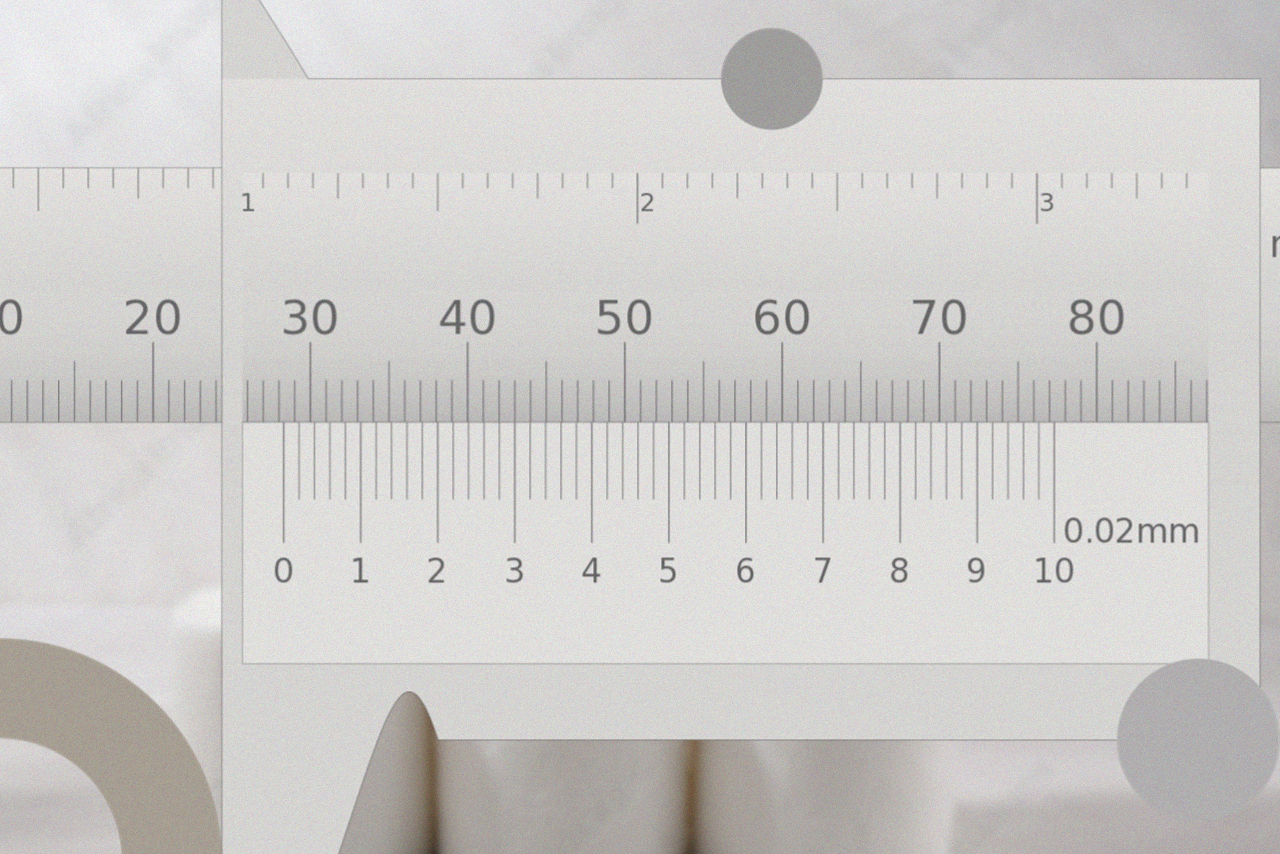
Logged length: {"value": 28.3, "unit": "mm"}
